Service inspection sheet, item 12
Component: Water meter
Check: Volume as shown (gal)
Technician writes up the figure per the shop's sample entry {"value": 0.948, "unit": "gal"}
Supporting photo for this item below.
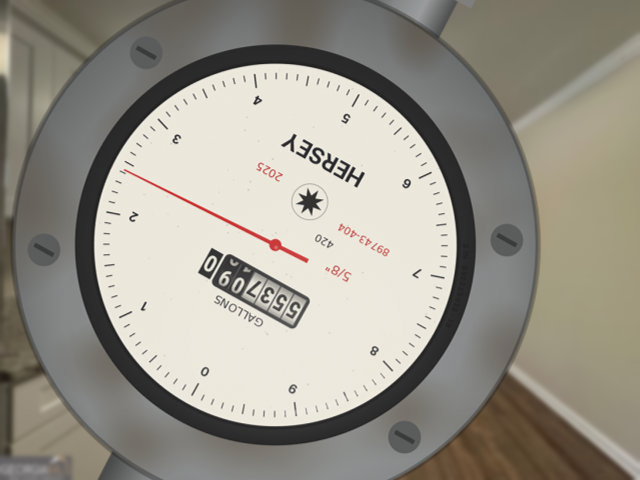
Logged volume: {"value": 5537092.4, "unit": "gal"}
